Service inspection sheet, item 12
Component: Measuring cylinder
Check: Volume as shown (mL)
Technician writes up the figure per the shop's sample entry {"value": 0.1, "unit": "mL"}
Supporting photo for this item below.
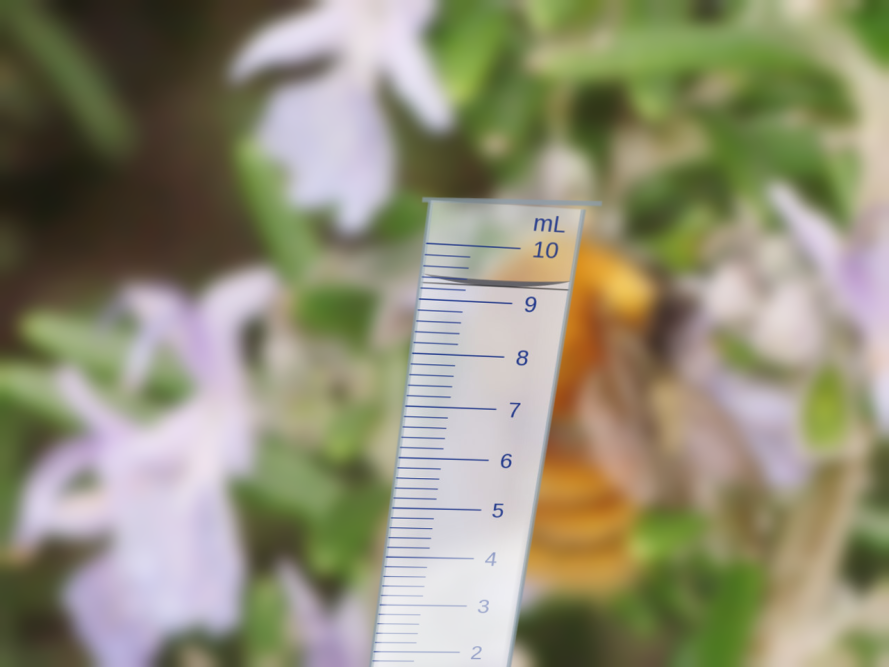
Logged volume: {"value": 9.3, "unit": "mL"}
